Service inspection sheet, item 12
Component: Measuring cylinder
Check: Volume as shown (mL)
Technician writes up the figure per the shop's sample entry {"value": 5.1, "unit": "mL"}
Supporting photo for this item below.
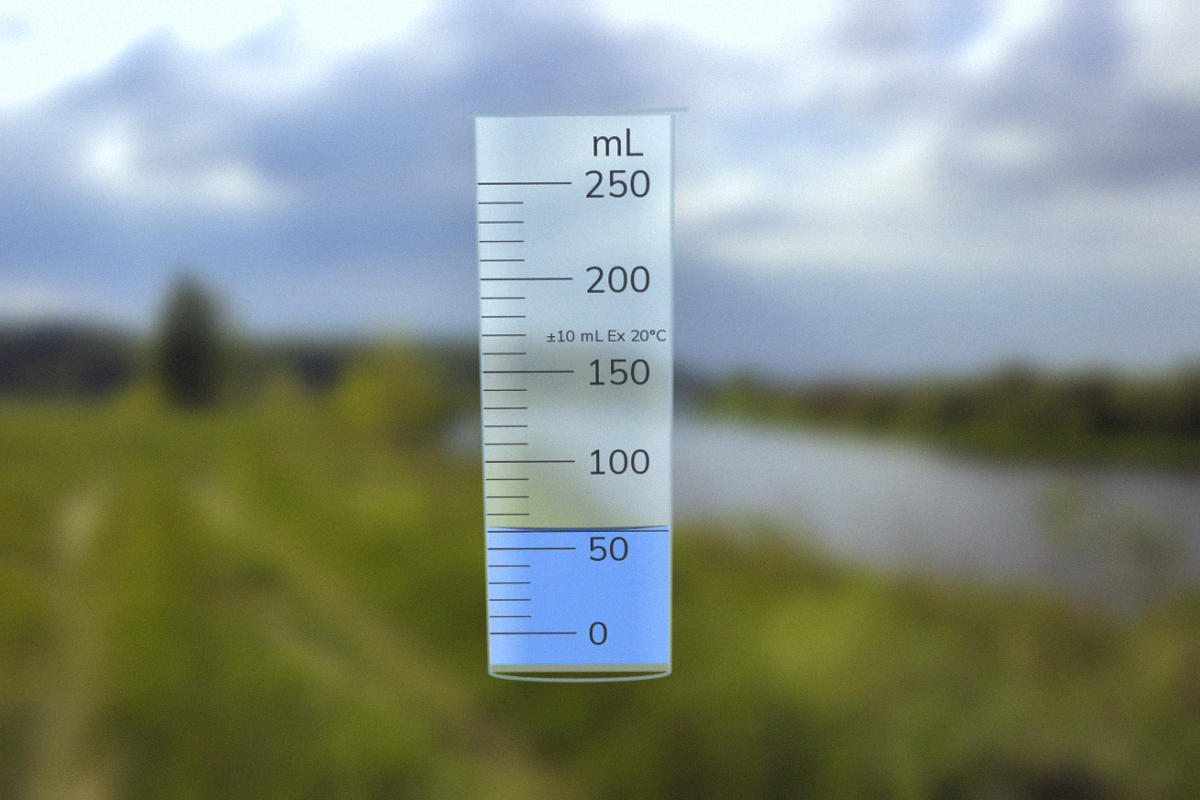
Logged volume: {"value": 60, "unit": "mL"}
